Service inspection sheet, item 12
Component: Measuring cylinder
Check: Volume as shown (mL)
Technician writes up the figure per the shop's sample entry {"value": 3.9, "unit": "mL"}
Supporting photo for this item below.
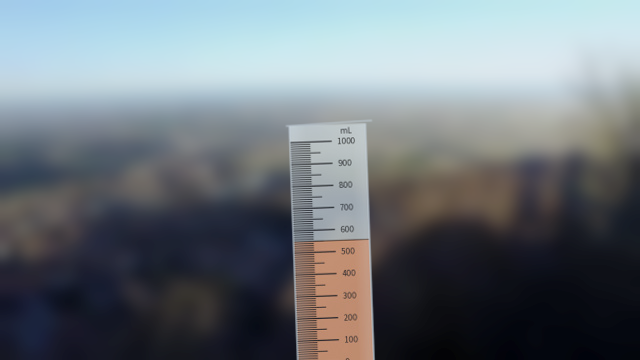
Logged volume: {"value": 550, "unit": "mL"}
